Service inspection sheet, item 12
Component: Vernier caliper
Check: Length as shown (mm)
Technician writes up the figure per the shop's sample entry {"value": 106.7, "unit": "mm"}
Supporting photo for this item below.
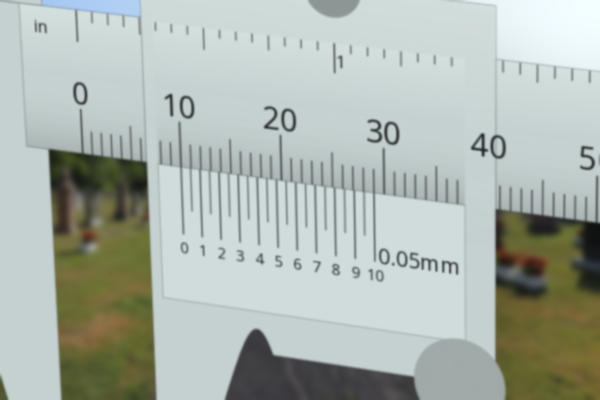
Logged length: {"value": 10.0, "unit": "mm"}
